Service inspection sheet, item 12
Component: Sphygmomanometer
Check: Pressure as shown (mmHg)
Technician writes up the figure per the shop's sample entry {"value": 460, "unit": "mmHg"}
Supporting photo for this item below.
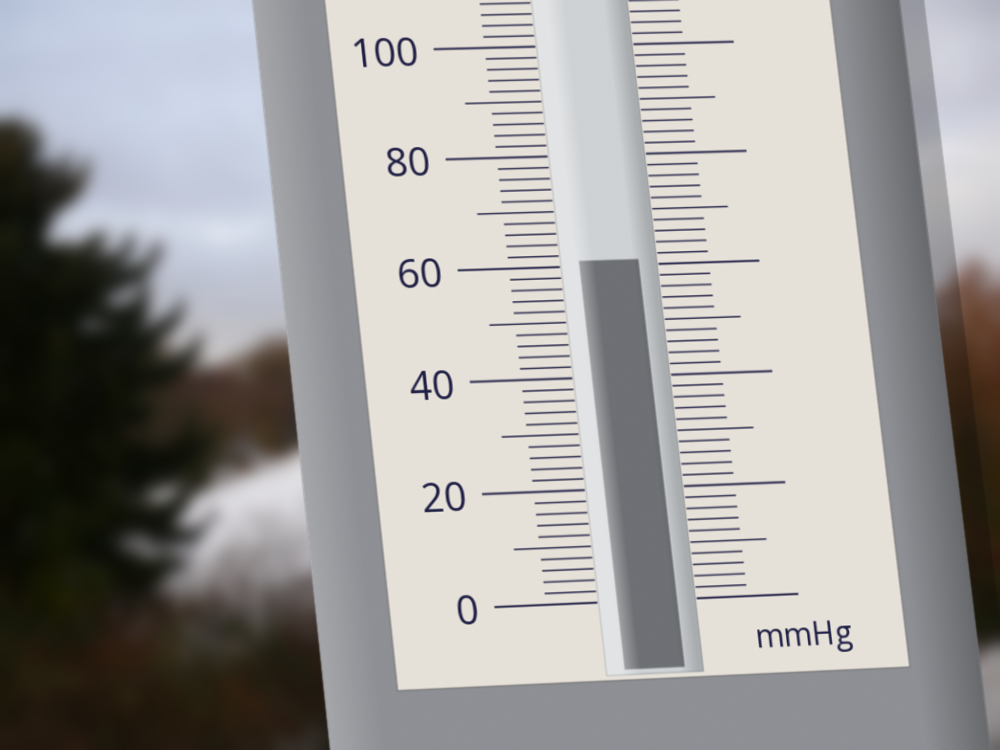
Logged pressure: {"value": 61, "unit": "mmHg"}
